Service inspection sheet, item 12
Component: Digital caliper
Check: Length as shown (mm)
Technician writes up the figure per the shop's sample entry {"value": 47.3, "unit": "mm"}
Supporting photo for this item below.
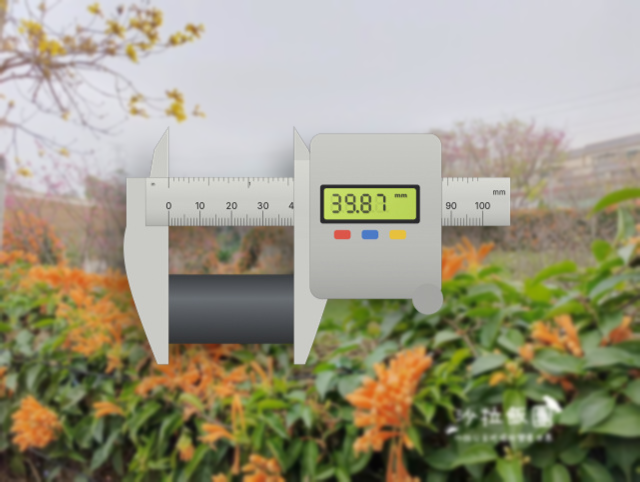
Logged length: {"value": 39.87, "unit": "mm"}
